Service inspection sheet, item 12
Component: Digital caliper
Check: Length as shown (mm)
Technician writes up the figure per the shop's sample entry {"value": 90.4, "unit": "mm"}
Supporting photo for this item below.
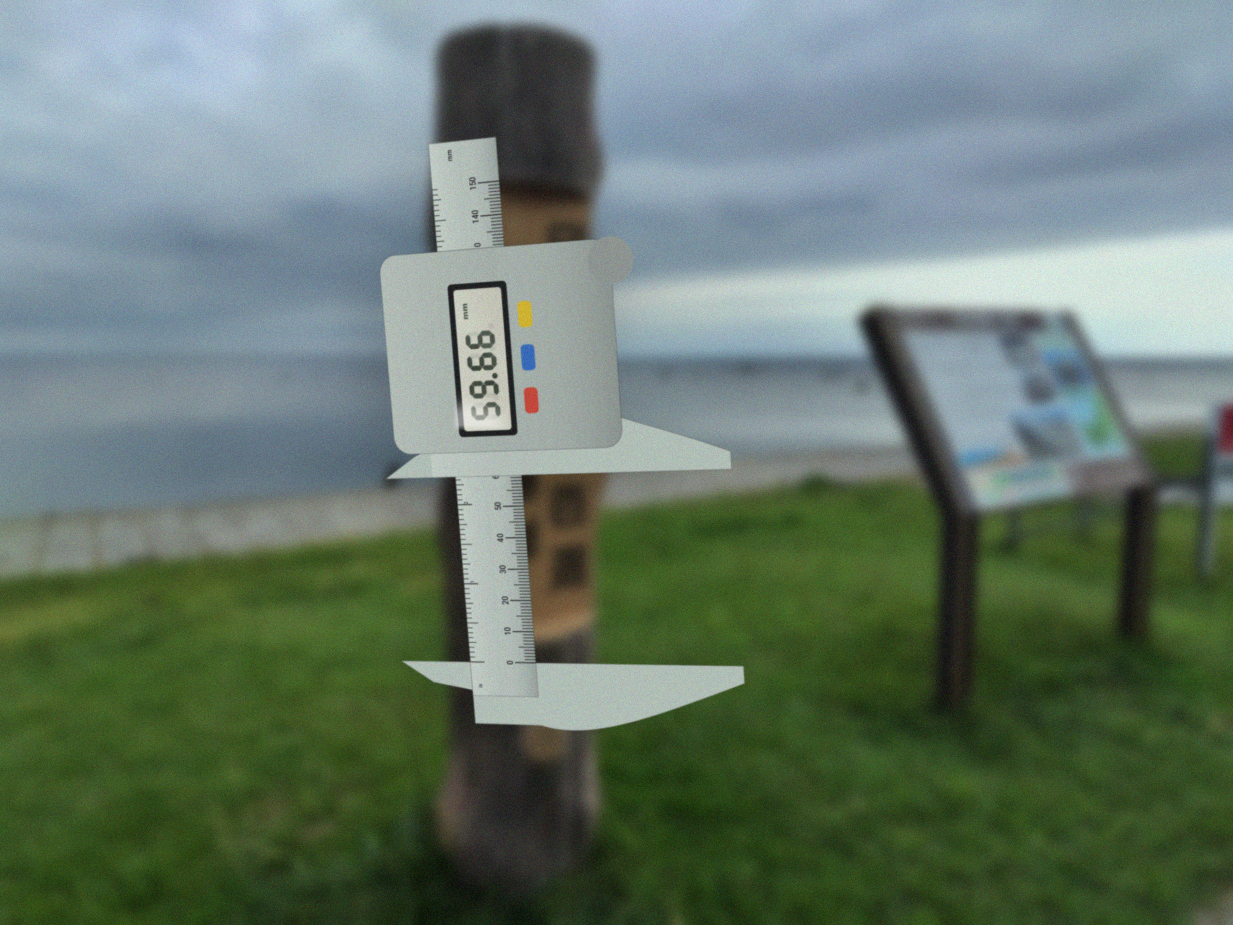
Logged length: {"value": 59.66, "unit": "mm"}
